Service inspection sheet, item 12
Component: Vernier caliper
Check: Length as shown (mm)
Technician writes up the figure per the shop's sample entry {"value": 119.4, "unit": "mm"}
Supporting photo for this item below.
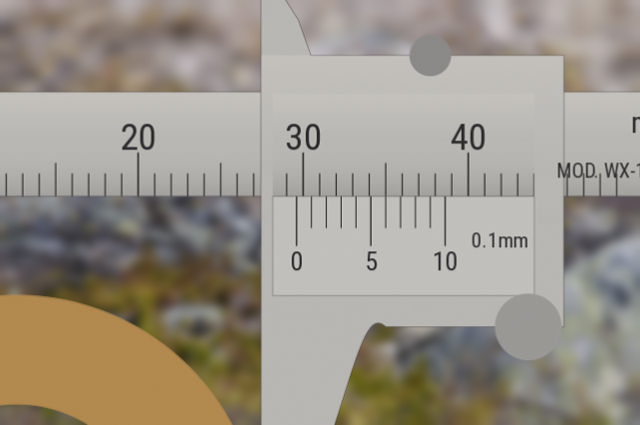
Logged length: {"value": 29.6, "unit": "mm"}
